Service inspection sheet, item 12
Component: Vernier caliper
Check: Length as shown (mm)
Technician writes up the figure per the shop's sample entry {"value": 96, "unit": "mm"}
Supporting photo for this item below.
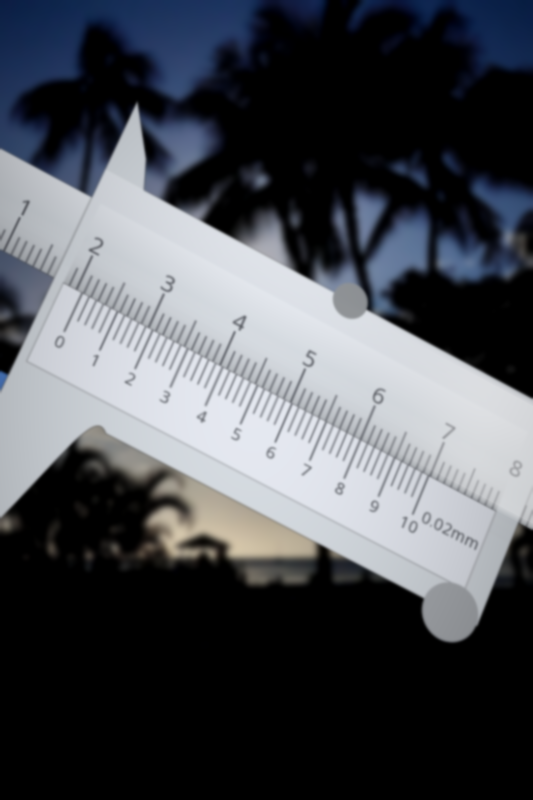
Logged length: {"value": 20.8, "unit": "mm"}
